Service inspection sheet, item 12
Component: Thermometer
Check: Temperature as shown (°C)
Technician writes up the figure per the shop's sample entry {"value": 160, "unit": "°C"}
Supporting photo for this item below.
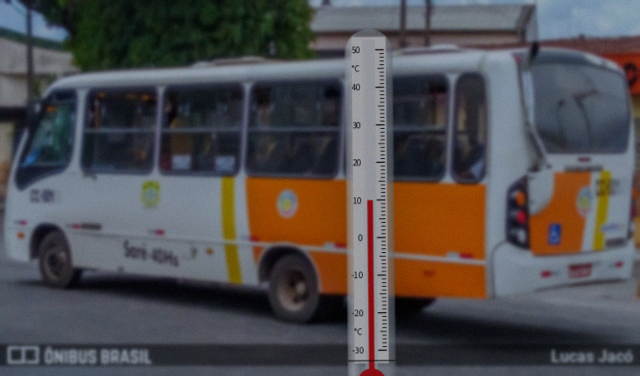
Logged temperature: {"value": 10, "unit": "°C"}
